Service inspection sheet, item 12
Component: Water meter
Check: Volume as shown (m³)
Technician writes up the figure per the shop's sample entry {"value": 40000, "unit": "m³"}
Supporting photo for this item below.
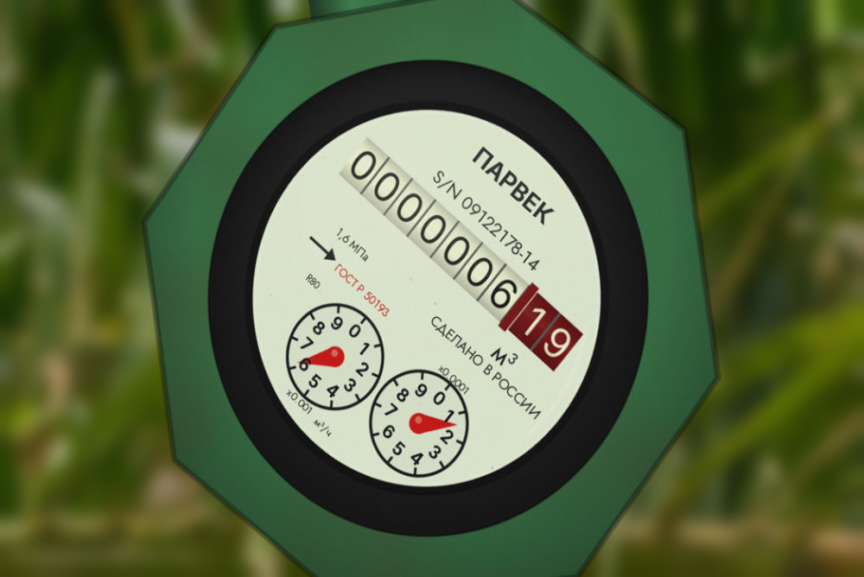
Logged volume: {"value": 6.1961, "unit": "m³"}
